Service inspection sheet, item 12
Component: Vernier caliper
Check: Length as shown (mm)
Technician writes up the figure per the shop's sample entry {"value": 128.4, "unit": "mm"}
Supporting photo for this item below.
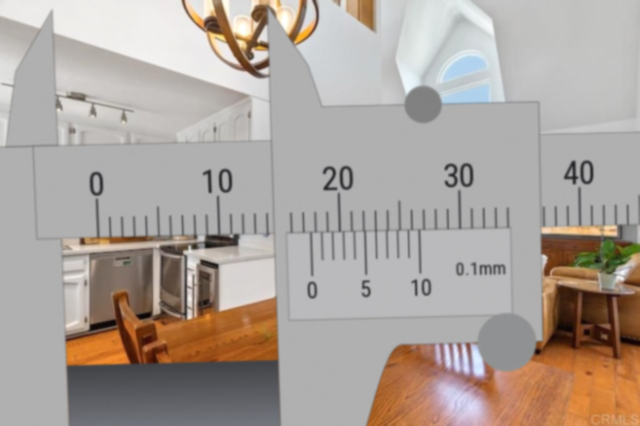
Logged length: {"value": 17.6, "unit": "mm"}
